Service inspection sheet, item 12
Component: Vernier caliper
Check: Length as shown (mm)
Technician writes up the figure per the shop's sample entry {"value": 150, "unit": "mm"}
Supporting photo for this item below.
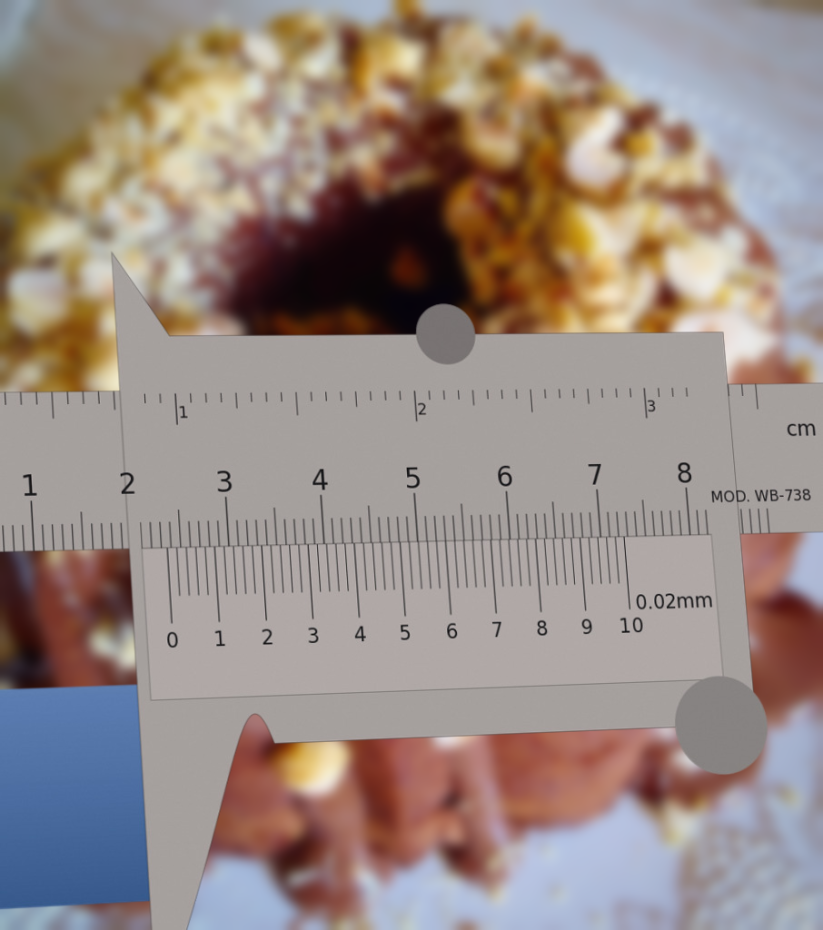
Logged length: {"value": 23.6, "unit": "mm"}
